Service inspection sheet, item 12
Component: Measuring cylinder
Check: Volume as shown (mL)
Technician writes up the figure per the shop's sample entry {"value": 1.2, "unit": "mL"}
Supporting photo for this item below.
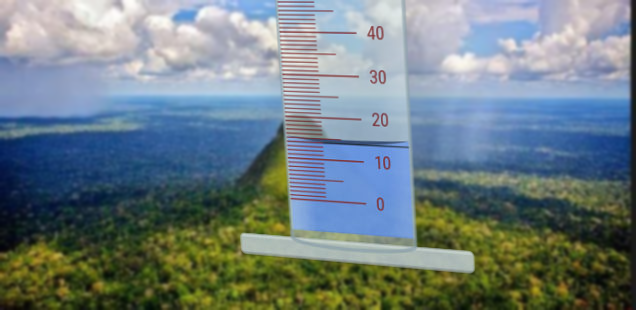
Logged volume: {"value": 14, "unit": "mL"}
